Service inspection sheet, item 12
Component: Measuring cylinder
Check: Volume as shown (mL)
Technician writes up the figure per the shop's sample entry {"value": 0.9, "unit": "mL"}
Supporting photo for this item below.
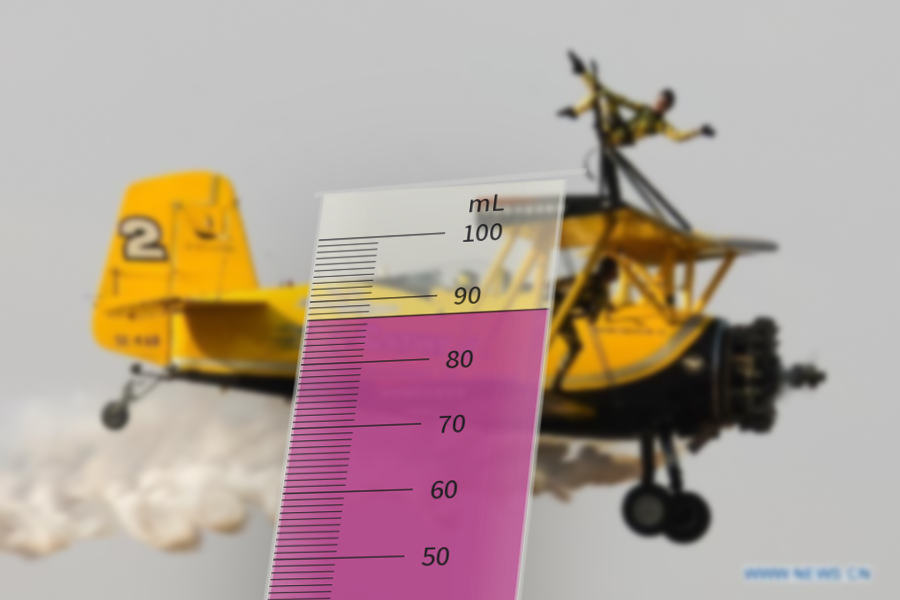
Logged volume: {"value": 87, "unit": "mL"}
